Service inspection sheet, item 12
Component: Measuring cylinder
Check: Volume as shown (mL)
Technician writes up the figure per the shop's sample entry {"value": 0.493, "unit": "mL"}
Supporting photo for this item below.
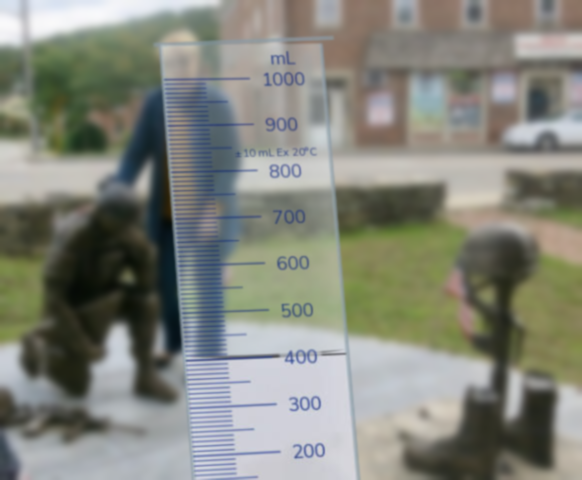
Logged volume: {"value": 400, "unit": "mL"}
